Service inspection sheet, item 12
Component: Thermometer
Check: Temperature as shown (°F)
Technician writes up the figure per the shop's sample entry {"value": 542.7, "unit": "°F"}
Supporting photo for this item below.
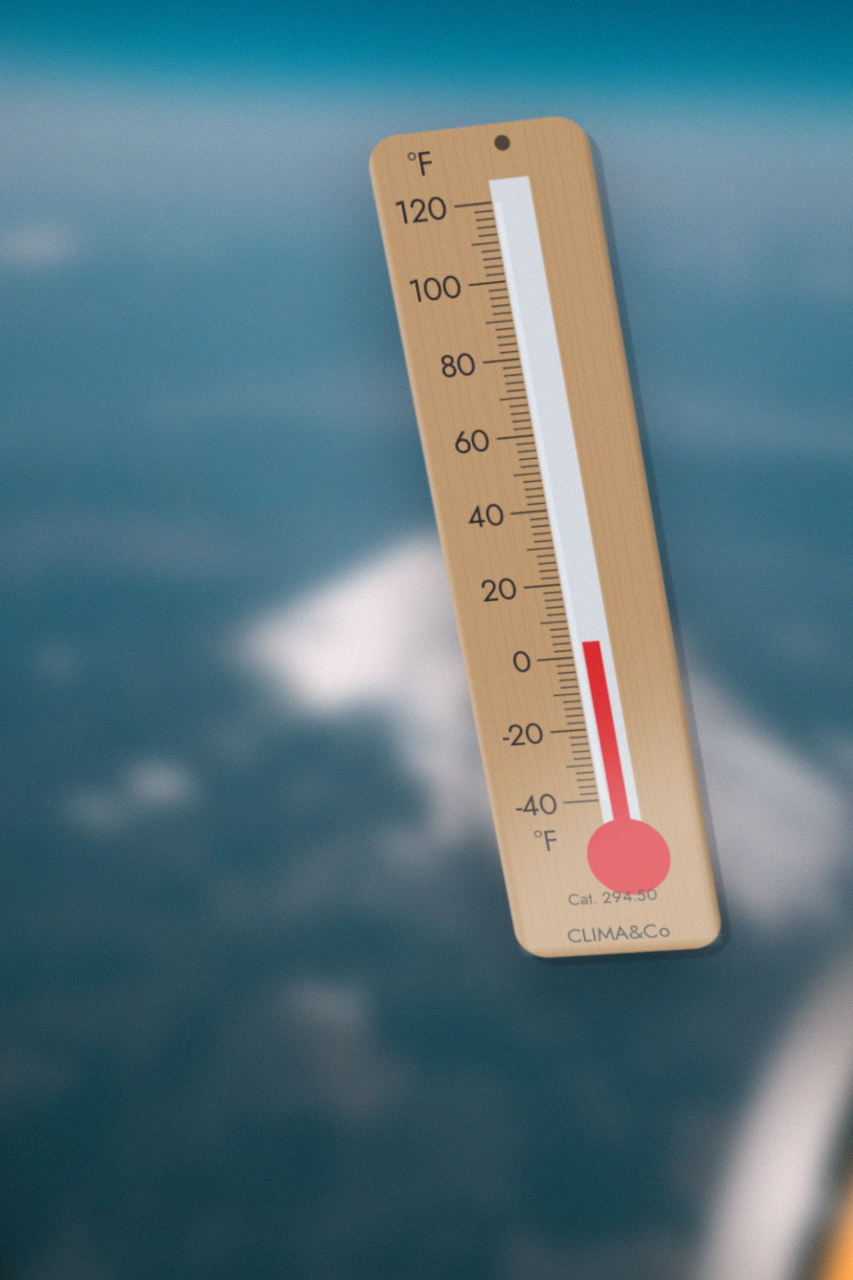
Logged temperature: {"value": 4, "unit": "°F"}
